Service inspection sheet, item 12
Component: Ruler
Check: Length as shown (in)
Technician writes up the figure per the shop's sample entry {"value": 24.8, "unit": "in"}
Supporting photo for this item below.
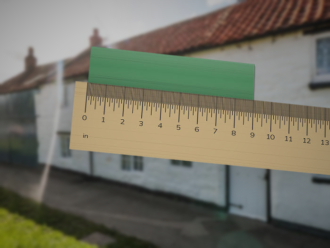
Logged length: {"value": 9, "unit": "in"}
